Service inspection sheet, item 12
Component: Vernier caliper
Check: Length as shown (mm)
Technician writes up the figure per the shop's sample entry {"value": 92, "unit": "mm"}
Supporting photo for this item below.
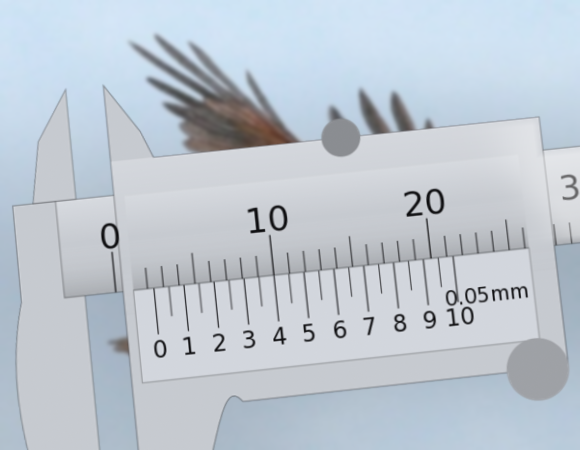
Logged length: {"value": 2.4, "unit": "mm"}
